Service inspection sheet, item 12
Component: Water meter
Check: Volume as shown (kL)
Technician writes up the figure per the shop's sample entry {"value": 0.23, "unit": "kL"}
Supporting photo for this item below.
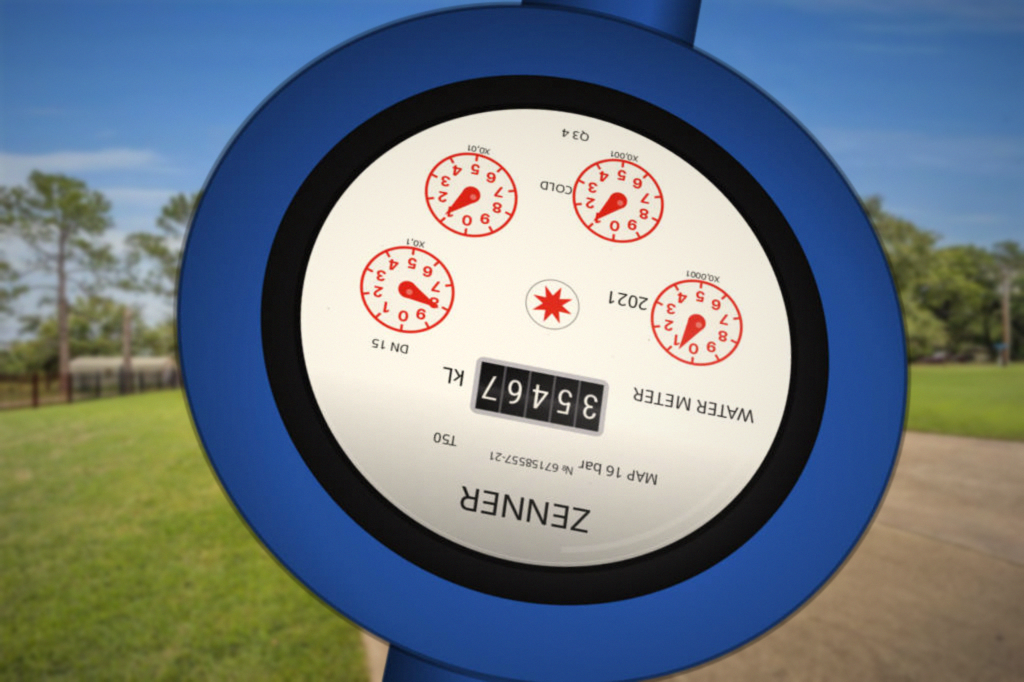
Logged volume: {"value": 35467.8110, "unit": "kL"}
